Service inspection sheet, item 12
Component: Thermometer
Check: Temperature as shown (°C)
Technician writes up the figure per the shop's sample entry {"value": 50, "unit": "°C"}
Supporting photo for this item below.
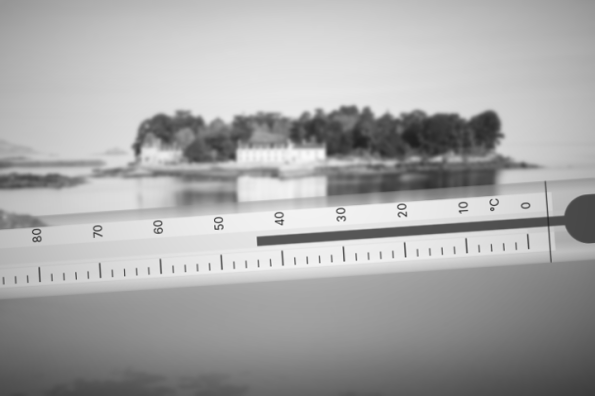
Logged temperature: {"value": 44, "unit": "°C"}
